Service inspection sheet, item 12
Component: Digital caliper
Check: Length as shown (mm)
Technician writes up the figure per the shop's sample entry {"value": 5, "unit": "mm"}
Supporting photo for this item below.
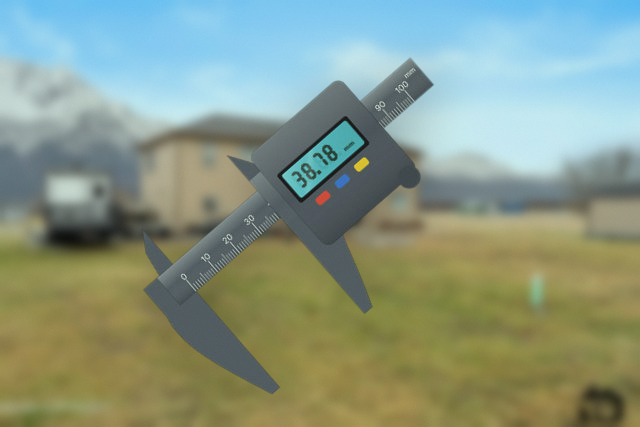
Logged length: {"value": 38.78, "unit": "mm"}
